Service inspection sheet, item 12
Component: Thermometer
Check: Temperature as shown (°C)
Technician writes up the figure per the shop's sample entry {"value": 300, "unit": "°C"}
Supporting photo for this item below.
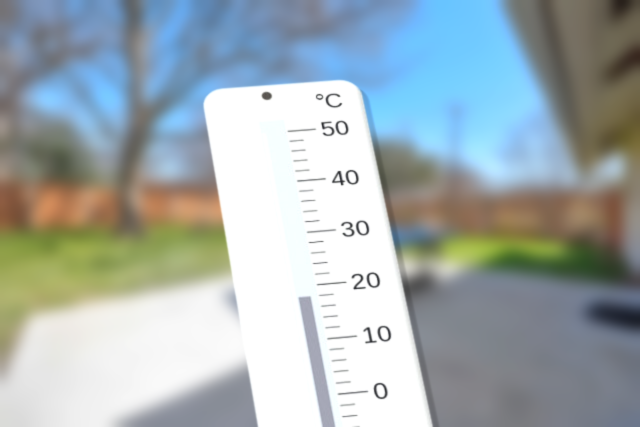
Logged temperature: {"value": 18, "unit": "°C"}
